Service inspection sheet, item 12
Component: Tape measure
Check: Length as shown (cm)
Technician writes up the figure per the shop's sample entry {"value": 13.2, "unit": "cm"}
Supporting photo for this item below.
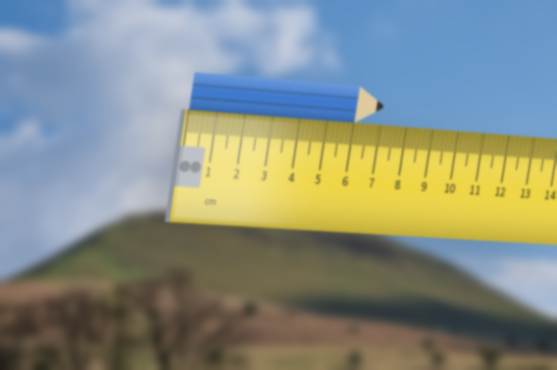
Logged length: {"value": 7, "unit": "cm"}
